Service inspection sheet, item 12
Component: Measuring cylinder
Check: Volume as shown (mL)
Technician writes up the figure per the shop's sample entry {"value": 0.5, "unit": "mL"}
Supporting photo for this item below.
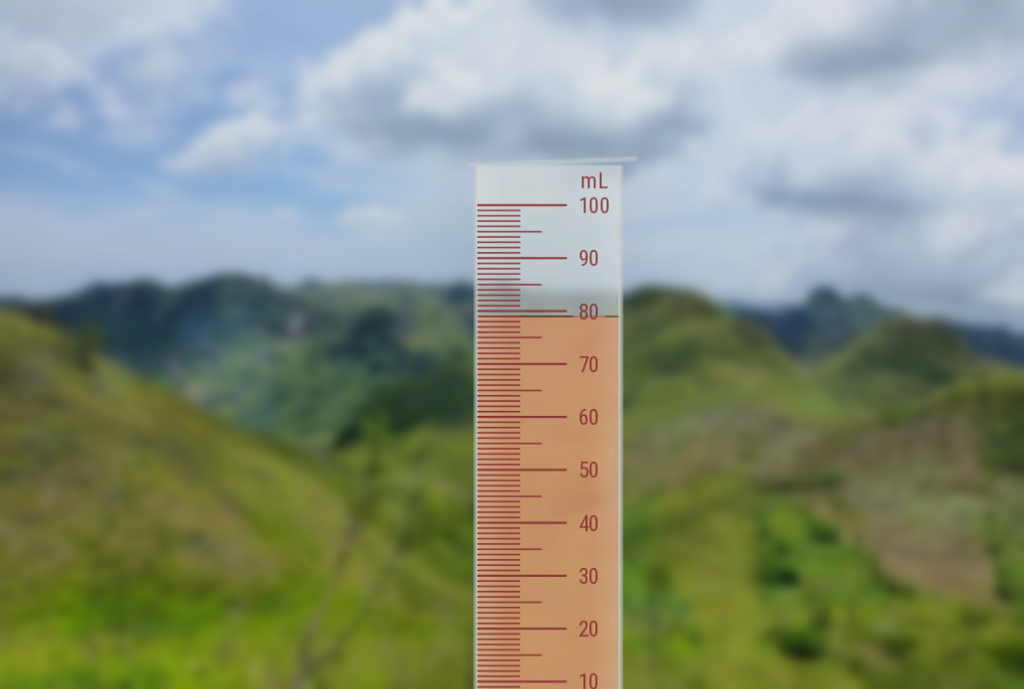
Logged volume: {"value": 79, "unit": "mL"}
